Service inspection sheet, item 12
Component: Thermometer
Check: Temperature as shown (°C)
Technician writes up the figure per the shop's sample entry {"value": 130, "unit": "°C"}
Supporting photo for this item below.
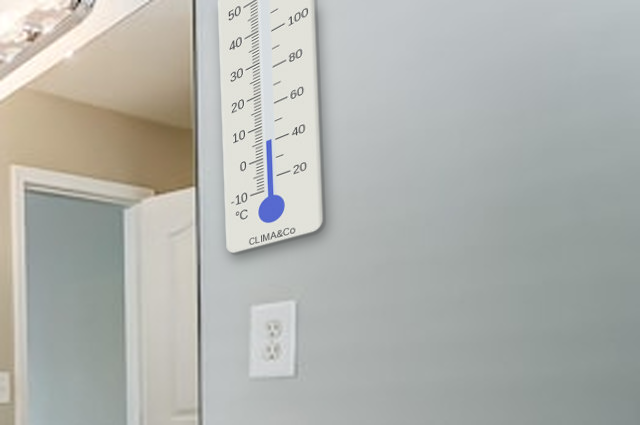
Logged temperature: {"value": 5, "unit": "°C"}
